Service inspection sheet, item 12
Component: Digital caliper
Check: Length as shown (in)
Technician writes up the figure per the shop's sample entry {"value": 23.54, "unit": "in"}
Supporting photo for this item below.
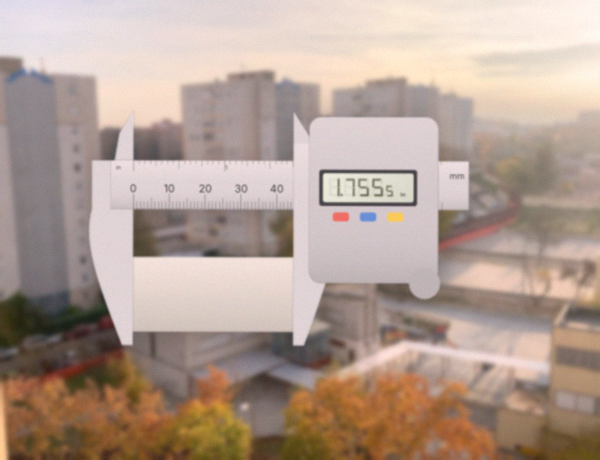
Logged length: {"value": 1.7555, "unit": "in"}
